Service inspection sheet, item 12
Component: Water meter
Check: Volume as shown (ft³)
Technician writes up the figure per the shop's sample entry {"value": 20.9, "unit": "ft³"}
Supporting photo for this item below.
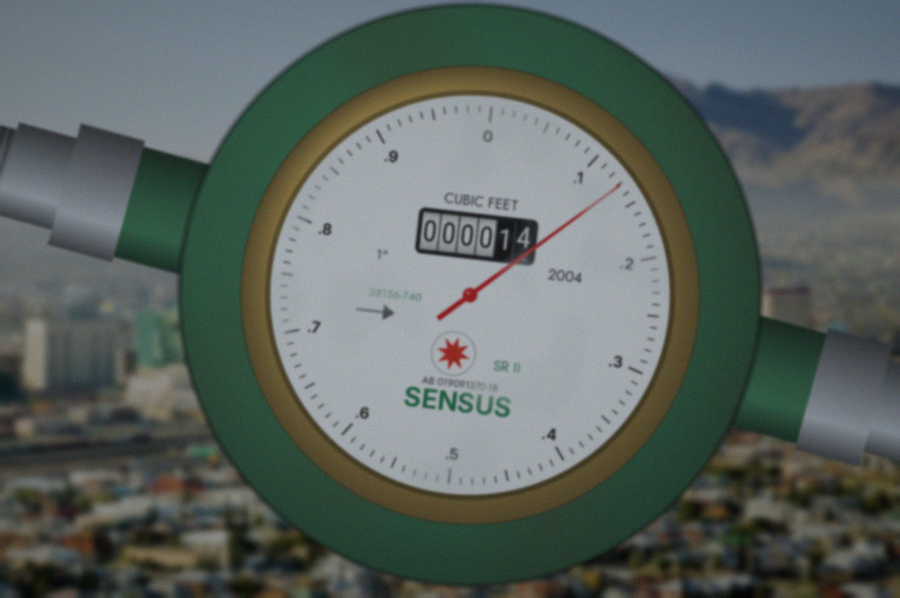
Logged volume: {"value": 14.13, "unit": "ft³"}
